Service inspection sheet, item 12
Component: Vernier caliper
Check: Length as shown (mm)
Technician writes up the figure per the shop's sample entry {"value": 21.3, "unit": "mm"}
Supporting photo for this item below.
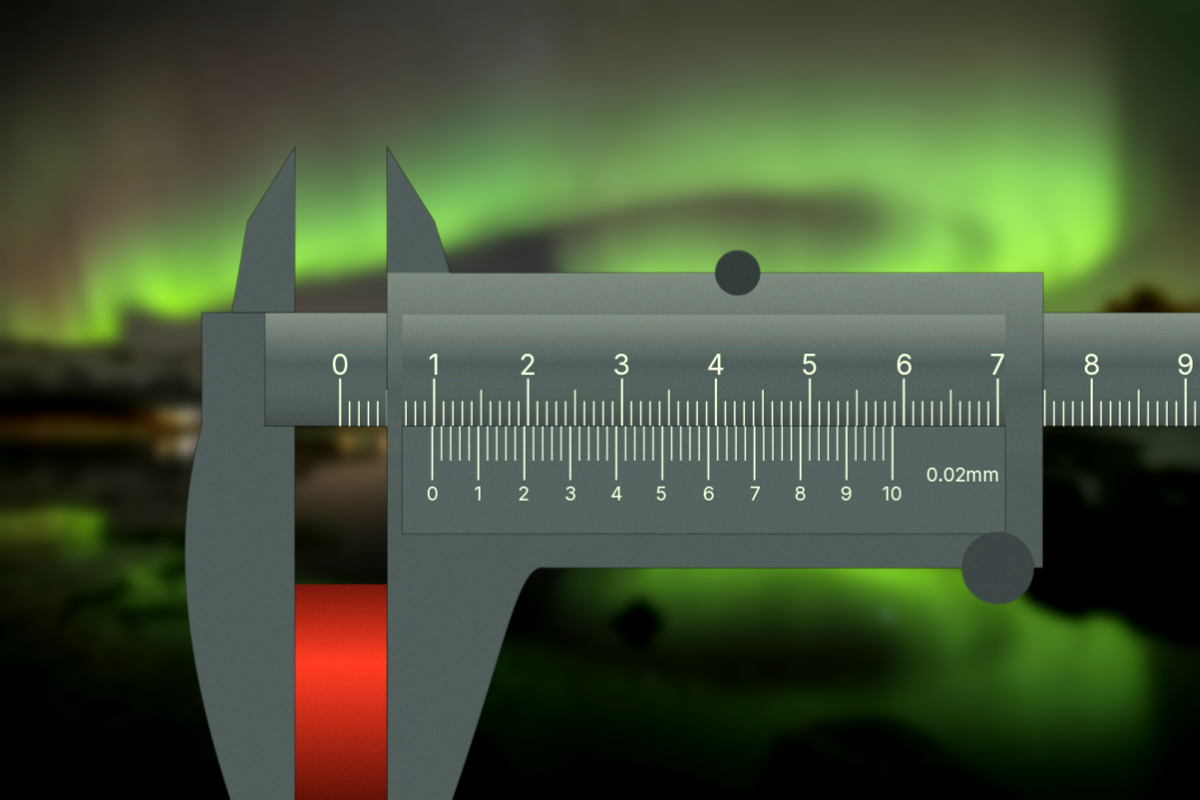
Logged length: {"value": 9.8, "unit": "mm"}
